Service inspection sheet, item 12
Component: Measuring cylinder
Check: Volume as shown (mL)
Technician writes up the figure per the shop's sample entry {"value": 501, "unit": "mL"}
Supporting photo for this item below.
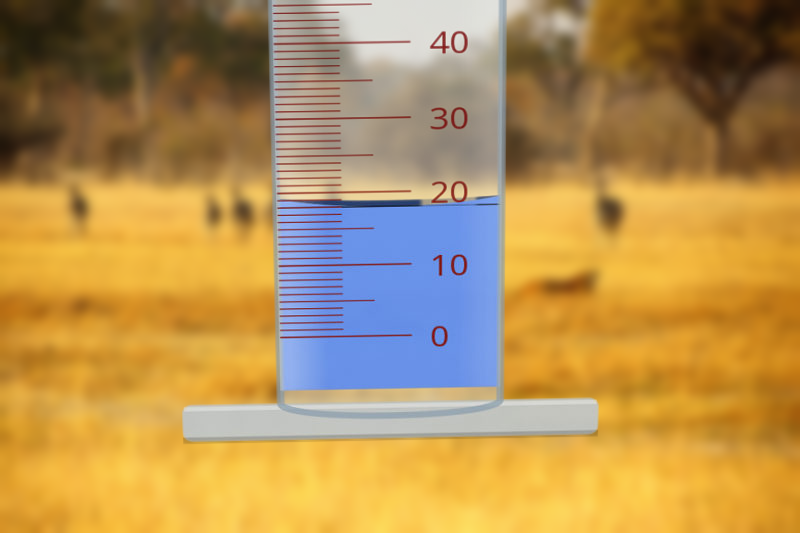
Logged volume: {"value": 18, "unit": "mL"}
